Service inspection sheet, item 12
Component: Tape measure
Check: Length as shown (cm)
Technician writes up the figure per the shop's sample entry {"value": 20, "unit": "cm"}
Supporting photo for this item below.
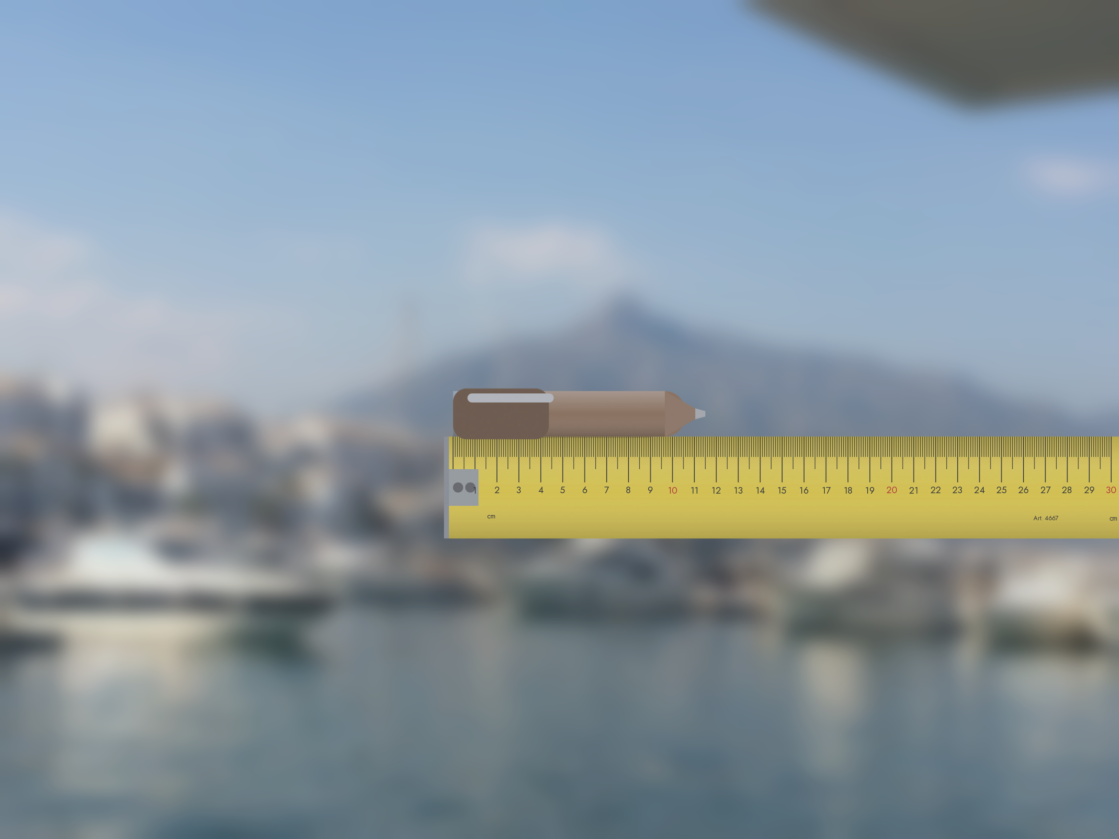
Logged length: {"value": 11.5, "unit": "cm"}
